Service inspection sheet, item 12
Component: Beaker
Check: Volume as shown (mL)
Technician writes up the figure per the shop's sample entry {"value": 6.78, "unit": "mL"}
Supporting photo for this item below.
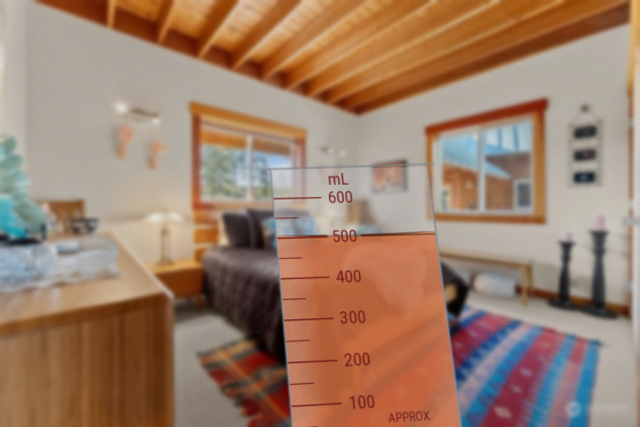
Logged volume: {"value": 500, "unit": "mL"}
